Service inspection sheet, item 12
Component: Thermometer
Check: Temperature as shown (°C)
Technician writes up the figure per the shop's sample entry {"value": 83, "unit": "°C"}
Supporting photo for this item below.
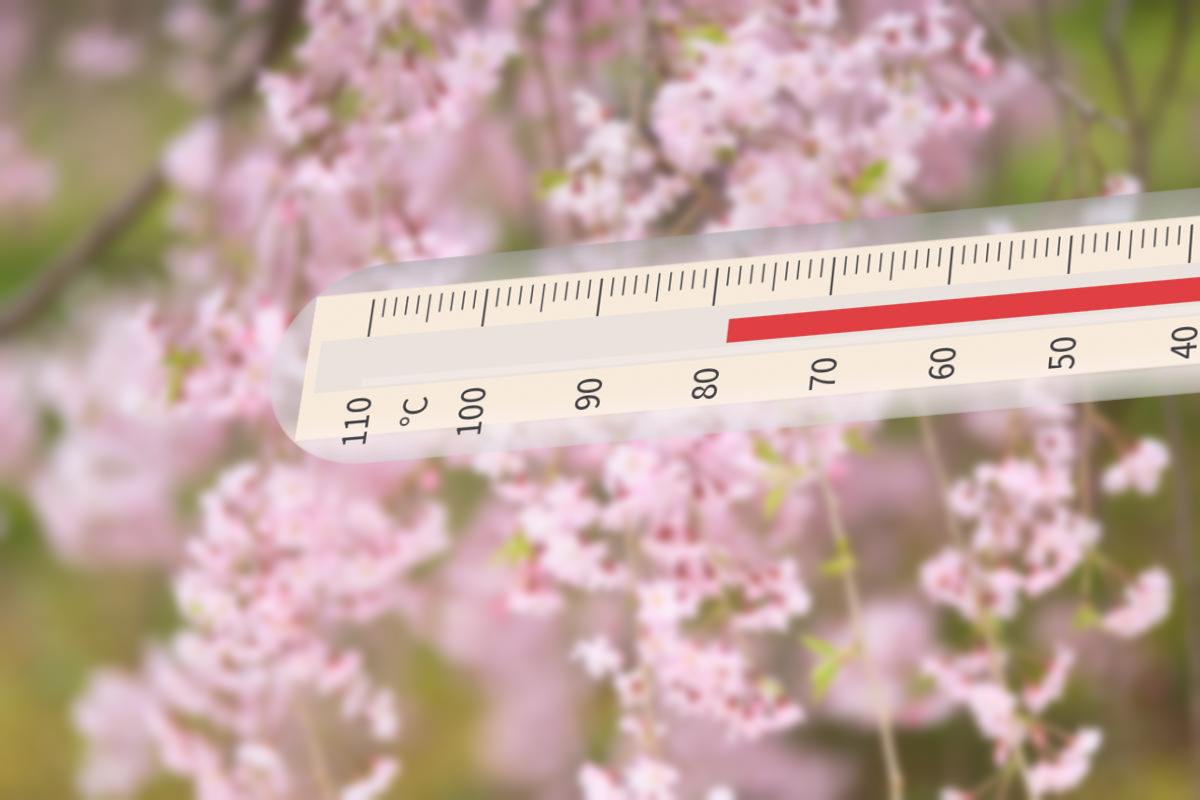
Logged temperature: {"value": 78.5, "unit": "°C"}
